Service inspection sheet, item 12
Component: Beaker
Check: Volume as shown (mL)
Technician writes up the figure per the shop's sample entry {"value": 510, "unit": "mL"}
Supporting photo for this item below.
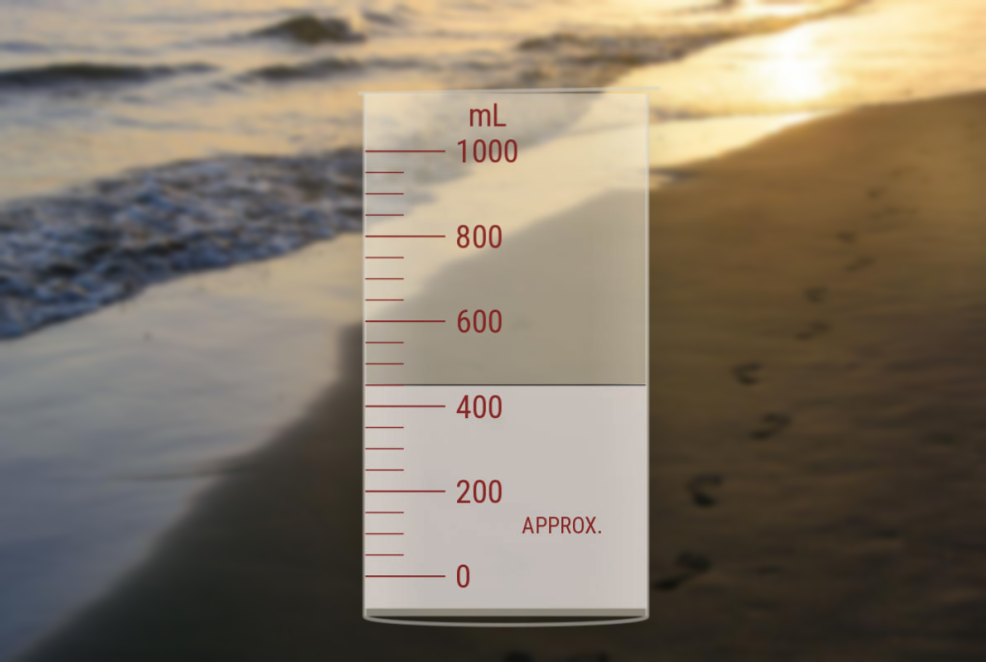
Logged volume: {"value": 450, "unit": "mL"}
